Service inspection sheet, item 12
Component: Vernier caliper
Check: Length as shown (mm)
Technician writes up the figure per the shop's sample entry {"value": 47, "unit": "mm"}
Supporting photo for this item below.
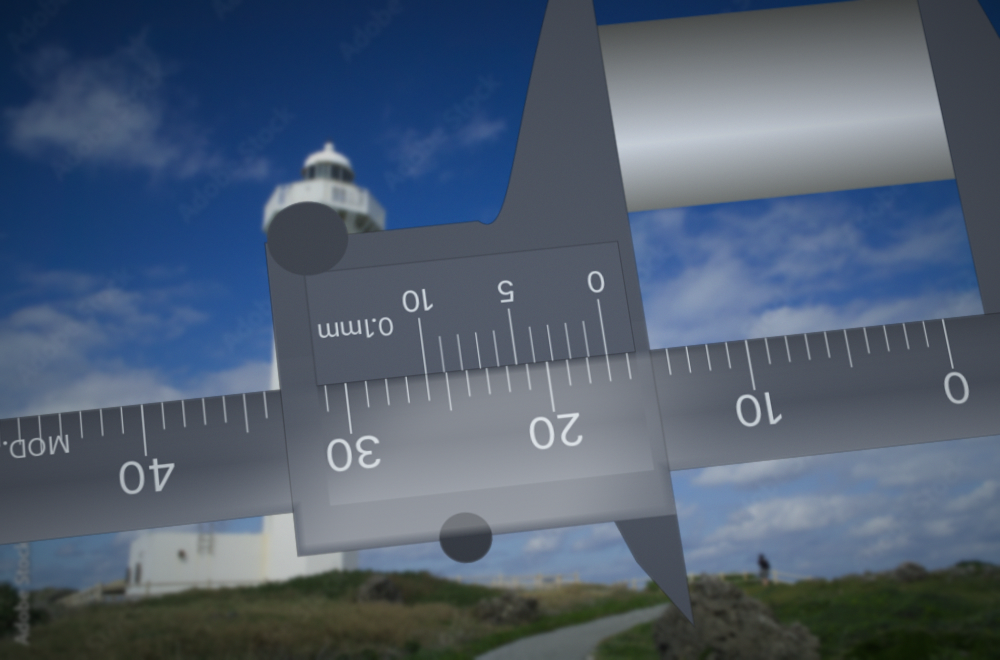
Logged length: {"value": 17.0, "unit": "mm"}
